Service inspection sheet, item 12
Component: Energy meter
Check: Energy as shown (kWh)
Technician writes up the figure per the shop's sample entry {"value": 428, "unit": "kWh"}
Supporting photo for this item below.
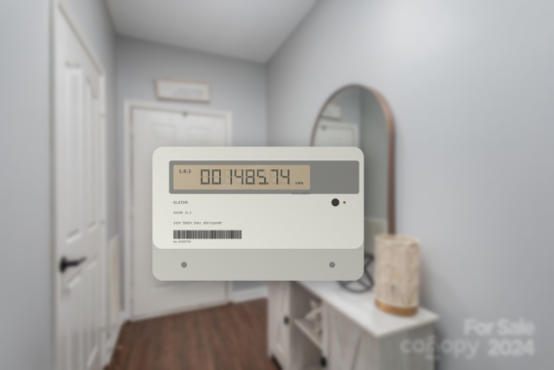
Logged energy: {"value": 1485.74, "unit": "kWh"}
